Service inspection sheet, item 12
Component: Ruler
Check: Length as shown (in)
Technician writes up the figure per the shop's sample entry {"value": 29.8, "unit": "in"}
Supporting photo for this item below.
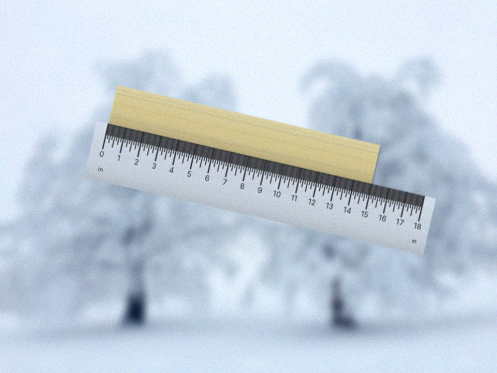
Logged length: {"value": 15, "unit": "in"}
